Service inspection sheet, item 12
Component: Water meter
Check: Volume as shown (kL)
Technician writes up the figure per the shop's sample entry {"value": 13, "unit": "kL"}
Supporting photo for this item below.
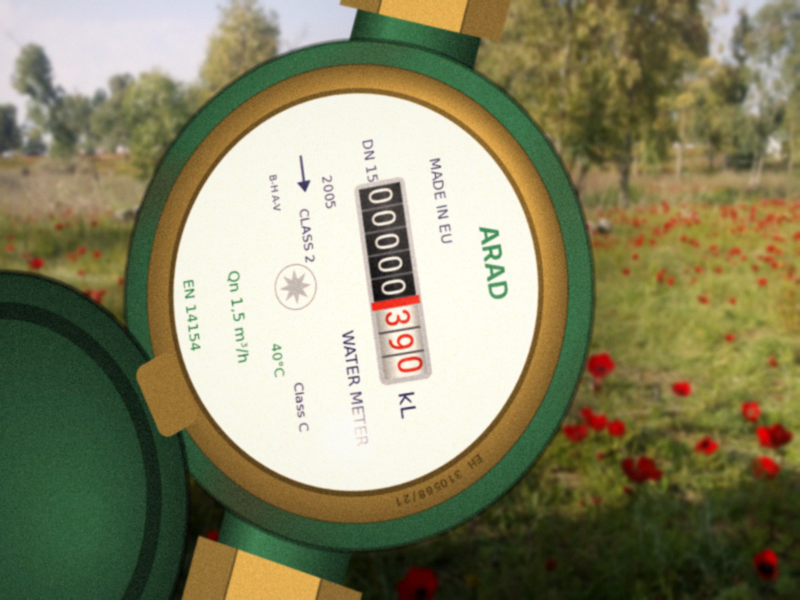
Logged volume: {"value": 0.390, "unit": "kL"}
